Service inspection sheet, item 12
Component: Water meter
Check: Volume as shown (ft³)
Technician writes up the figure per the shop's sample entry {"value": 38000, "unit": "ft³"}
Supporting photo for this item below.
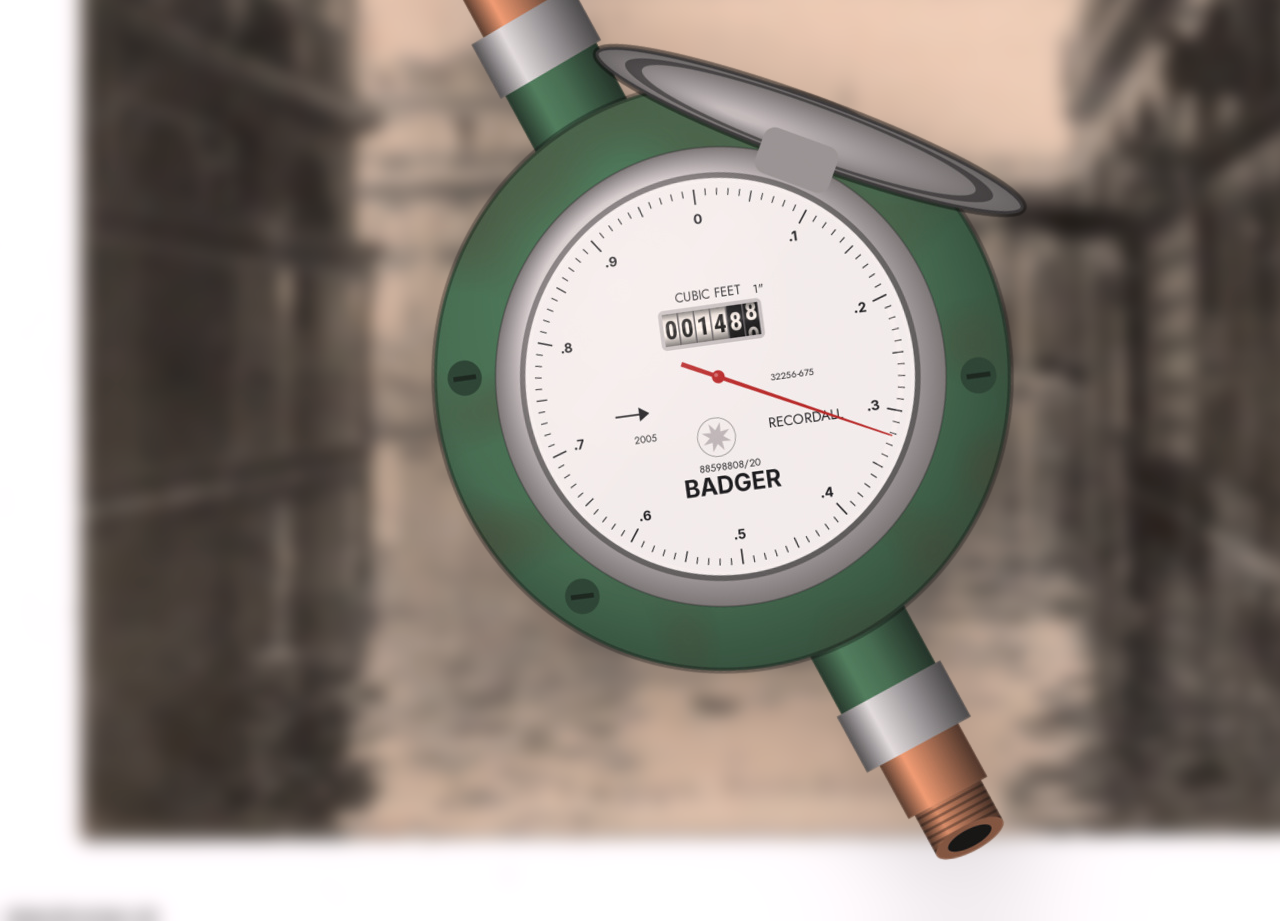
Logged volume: {"value": 1488.32, "unit": "ft³"}
